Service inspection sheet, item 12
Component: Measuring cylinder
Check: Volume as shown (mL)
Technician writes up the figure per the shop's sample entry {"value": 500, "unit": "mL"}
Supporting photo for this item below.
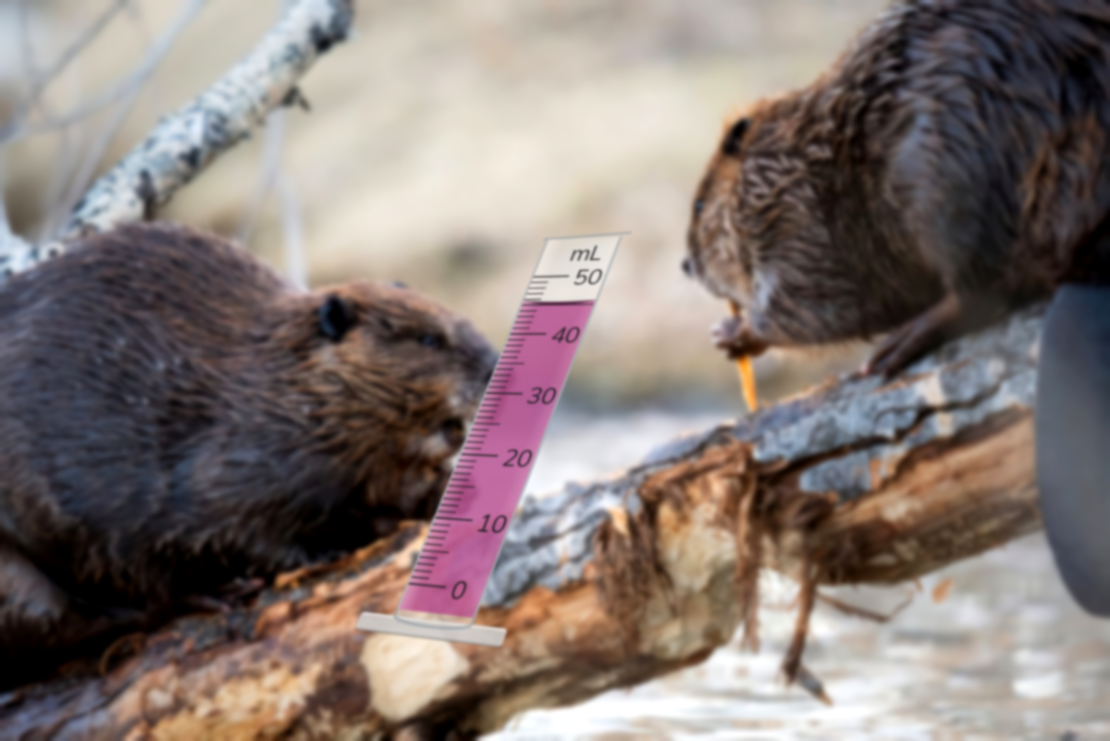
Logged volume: {"value": 45, "unit": "mL"}
